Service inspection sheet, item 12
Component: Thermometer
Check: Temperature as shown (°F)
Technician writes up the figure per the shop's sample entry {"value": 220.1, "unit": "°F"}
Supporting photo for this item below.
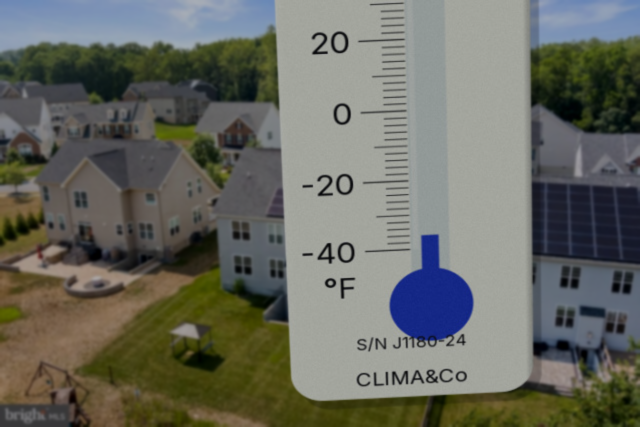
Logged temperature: {"value": -36, "unit": "°F"}
